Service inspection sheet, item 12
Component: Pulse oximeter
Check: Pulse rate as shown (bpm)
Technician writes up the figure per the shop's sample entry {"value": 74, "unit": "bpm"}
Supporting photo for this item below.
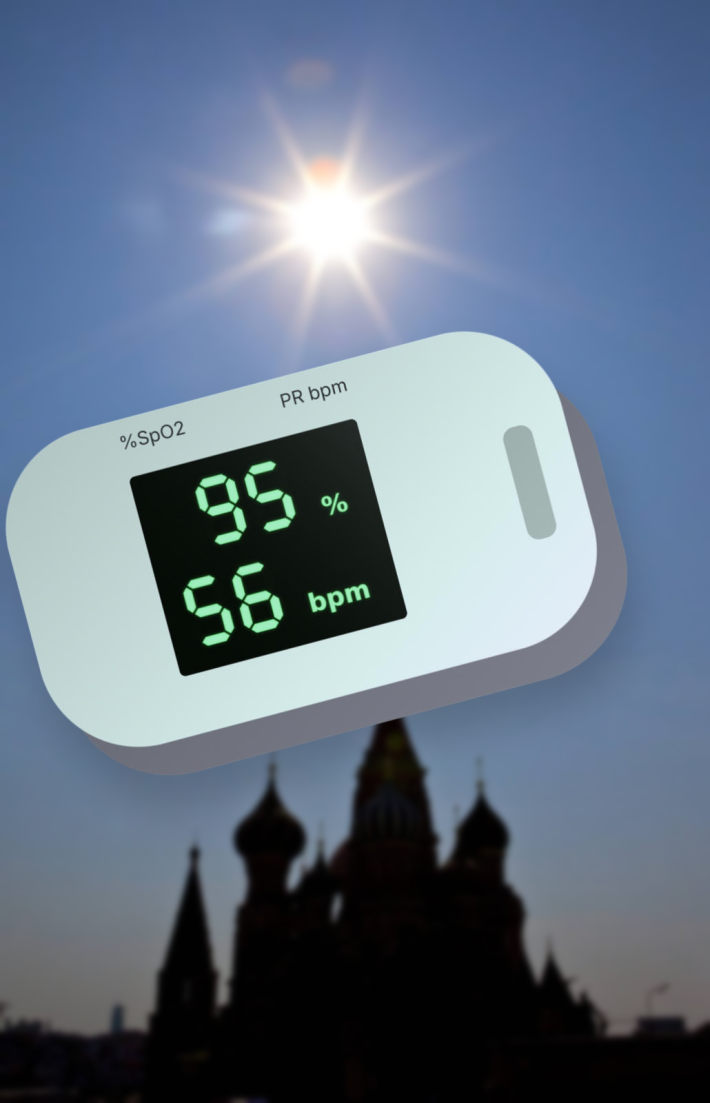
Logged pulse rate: {"value": 56, "unit": "bpm"}
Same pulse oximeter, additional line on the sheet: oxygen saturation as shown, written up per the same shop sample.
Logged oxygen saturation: {"value": 95, "unit": "%"}
